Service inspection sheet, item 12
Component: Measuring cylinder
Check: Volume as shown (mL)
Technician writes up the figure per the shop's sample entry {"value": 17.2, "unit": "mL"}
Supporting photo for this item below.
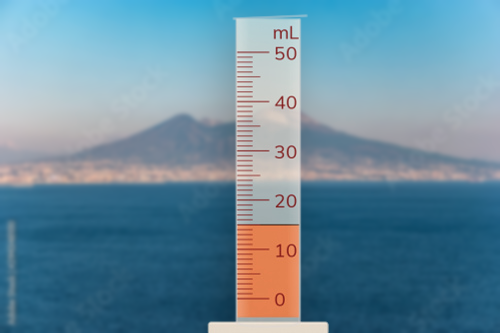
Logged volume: {"value": 15, "unit": "mL"}
